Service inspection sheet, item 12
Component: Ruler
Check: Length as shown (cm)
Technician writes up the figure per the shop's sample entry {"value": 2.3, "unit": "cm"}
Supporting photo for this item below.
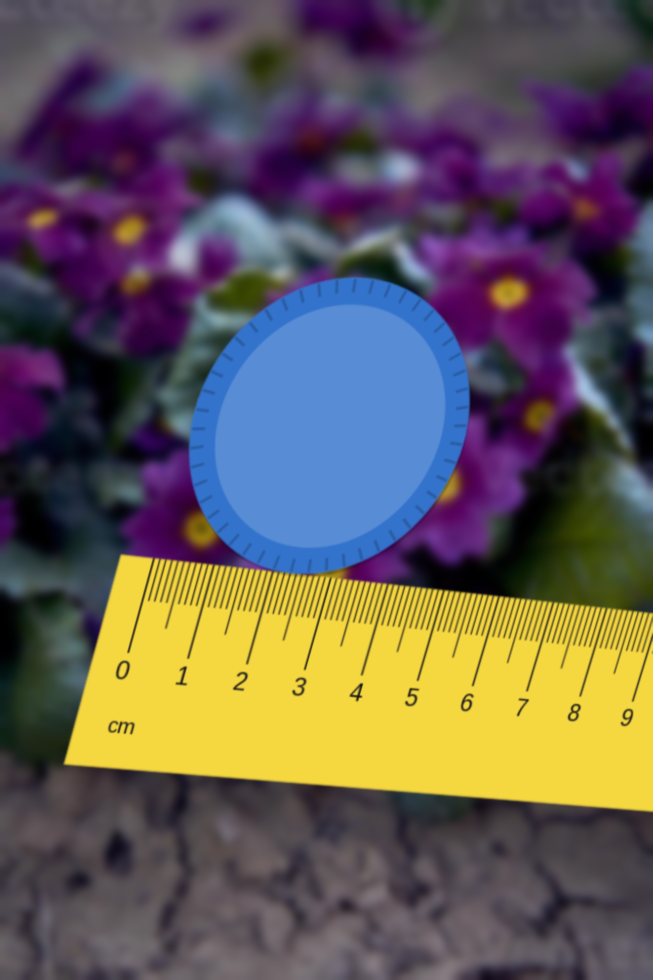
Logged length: {"value": 4.6, "unit": "cm"}
